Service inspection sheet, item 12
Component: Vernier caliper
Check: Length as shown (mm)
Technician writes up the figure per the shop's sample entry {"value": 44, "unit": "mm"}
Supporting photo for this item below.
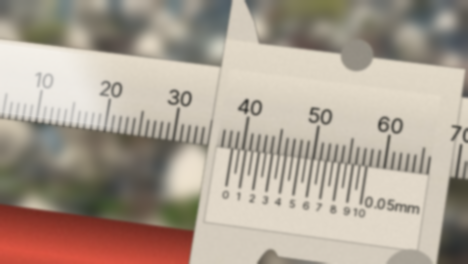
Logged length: {"value": 38.5, "unit": "mm"}
